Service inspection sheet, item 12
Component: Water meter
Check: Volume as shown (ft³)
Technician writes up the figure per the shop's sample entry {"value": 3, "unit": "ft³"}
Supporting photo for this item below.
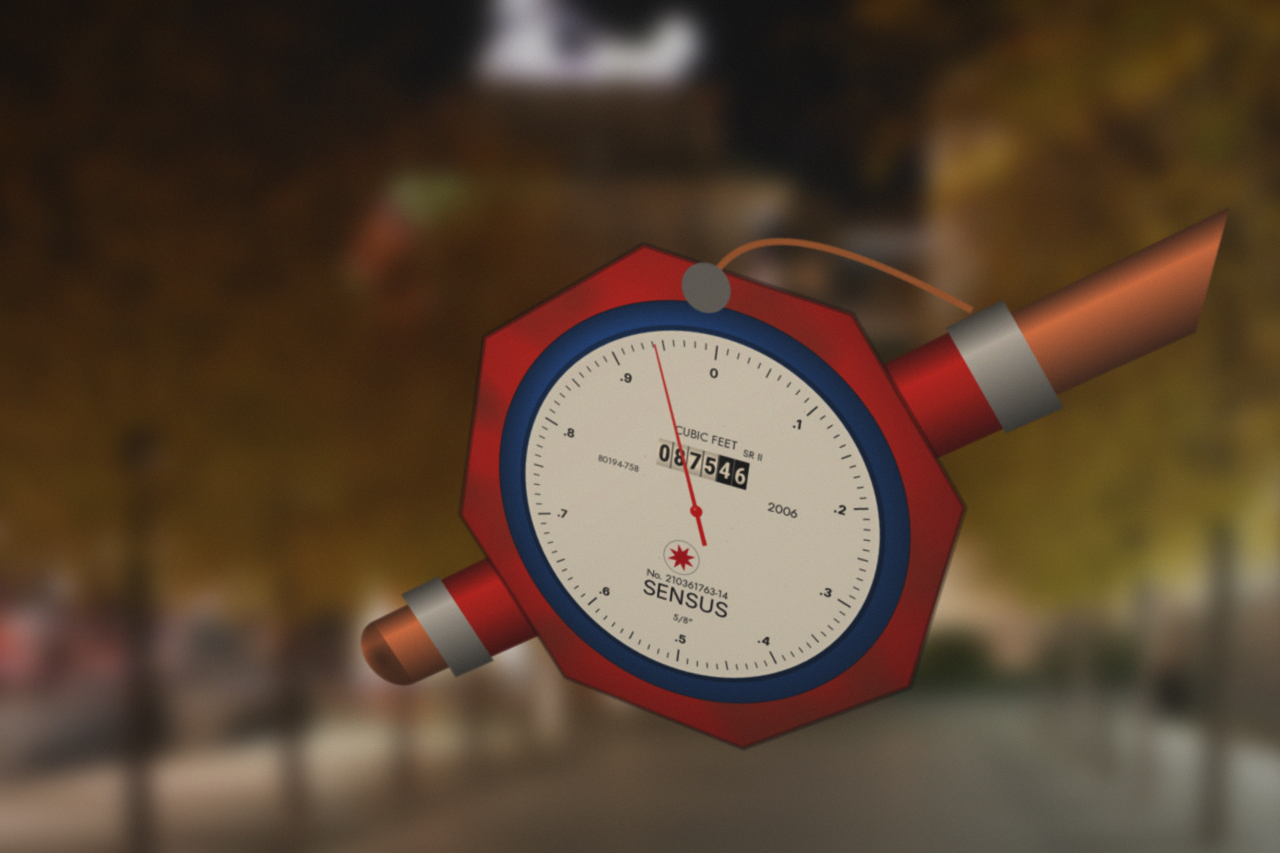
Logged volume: {"value": 87545.94, "unit": "ft³"}
